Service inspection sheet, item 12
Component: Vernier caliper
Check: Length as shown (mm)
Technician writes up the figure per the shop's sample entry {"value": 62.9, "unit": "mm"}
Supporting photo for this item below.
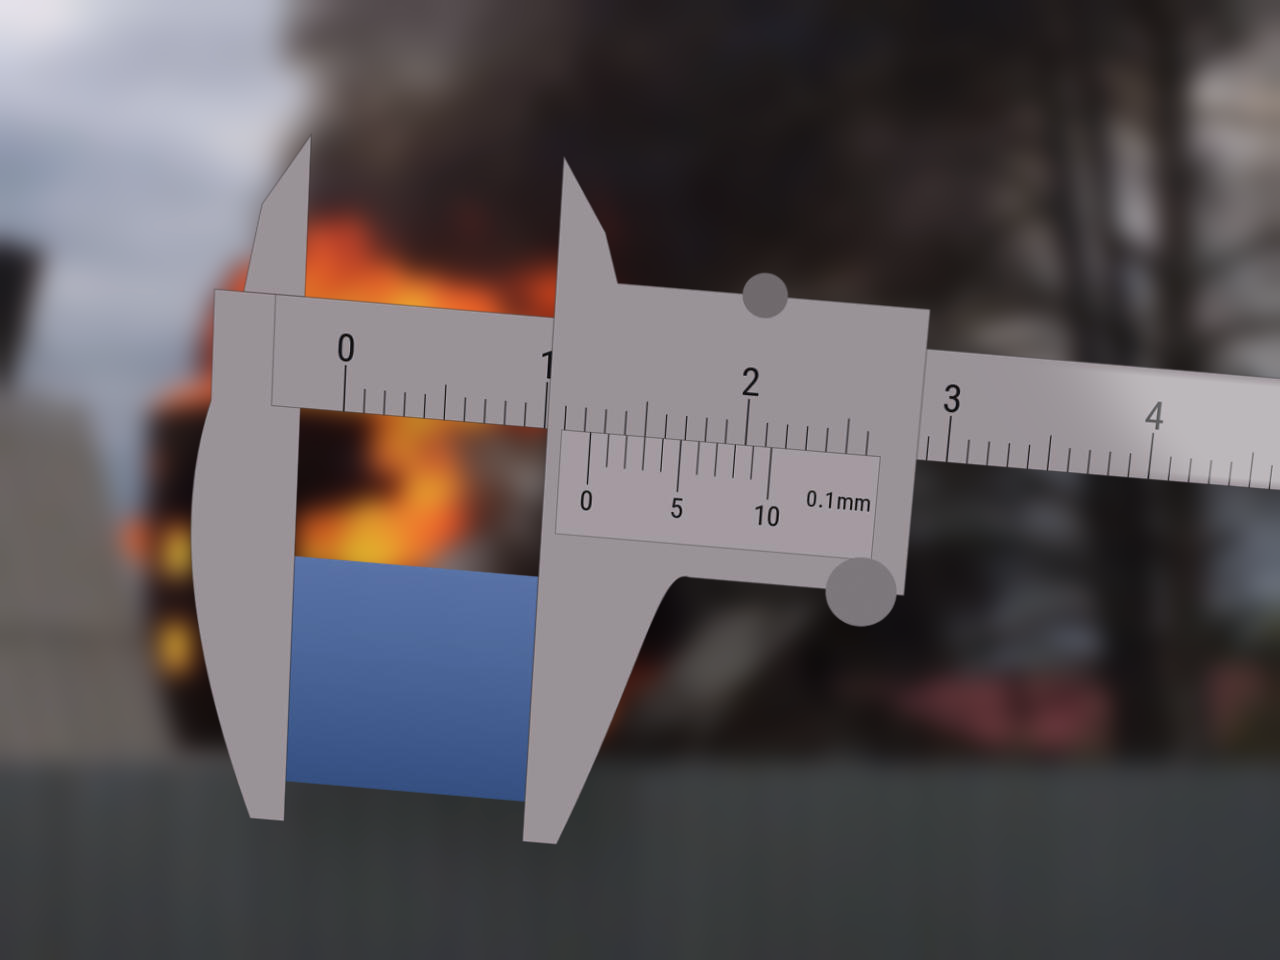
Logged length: {"value": 12.3, "unit": "mm"}
